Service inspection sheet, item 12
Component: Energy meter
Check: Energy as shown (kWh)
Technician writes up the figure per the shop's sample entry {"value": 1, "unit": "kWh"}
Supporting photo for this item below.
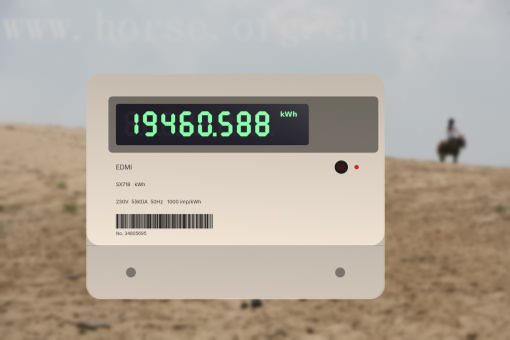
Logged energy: {"value": 19460.588, "unit": "kWh"}
